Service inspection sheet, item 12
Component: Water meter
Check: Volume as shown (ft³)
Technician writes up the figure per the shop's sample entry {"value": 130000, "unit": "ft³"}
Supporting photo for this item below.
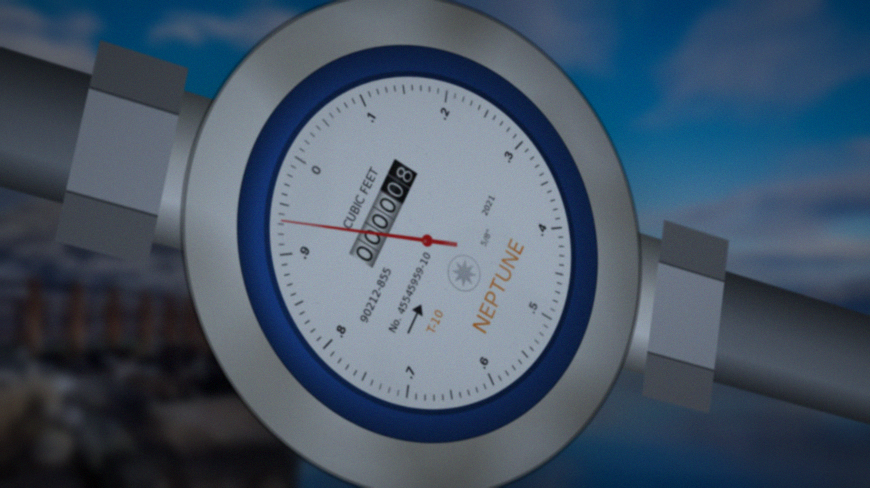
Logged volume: {"value": 7.93, "unit": "ft³"}
